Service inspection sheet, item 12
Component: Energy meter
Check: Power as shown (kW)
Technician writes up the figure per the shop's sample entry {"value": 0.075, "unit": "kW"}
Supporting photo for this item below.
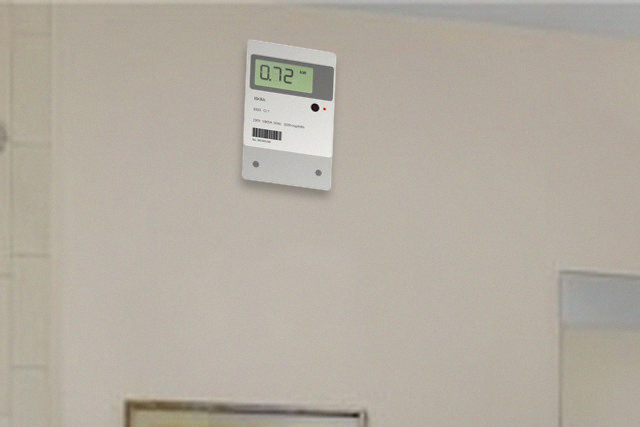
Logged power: {"value": 0.72, "unit": "kW"}
